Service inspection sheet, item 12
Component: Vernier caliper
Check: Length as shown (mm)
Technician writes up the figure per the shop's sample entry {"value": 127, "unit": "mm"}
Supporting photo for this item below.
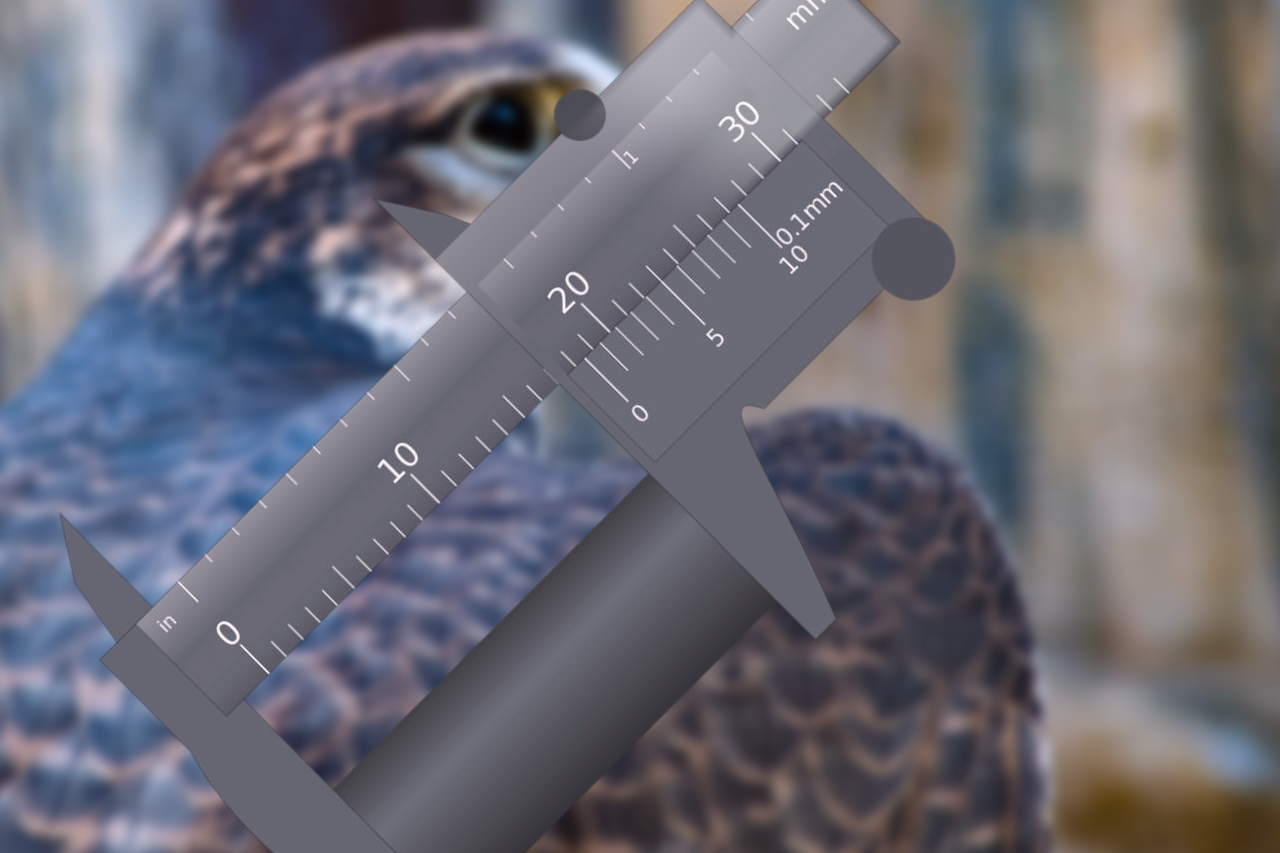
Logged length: {"value": 18.5, "unit": "mm"}
